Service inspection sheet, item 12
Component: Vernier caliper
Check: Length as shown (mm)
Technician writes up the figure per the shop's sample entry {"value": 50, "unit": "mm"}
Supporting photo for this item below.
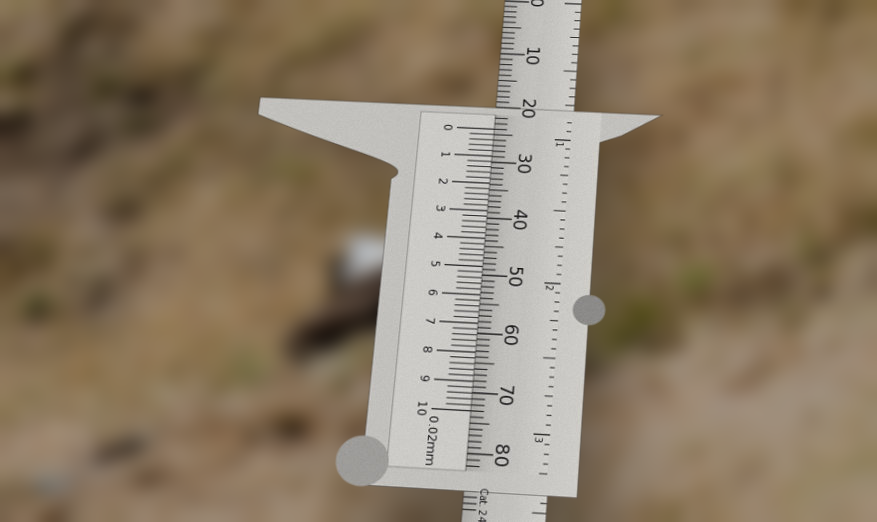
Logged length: {"value": 24.0, "unit": "mm"}
